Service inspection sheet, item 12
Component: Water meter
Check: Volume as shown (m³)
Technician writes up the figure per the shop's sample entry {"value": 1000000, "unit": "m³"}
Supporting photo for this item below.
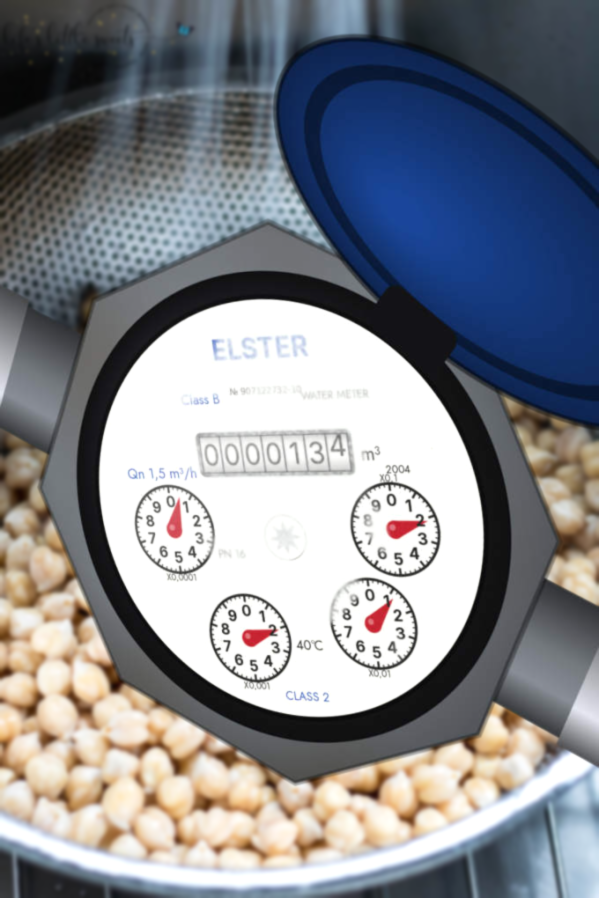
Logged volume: {"value": 134.2120, "unit": "m³"}
